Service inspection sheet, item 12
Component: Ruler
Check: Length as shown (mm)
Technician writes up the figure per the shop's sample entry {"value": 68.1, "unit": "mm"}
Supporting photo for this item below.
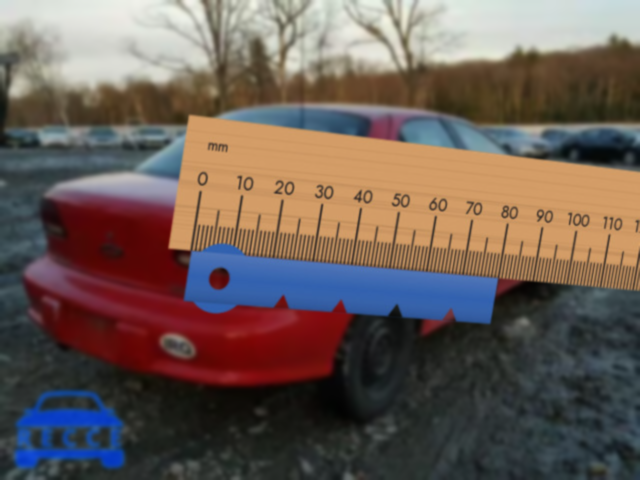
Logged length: {"value": 80, "unit": "mm"}
